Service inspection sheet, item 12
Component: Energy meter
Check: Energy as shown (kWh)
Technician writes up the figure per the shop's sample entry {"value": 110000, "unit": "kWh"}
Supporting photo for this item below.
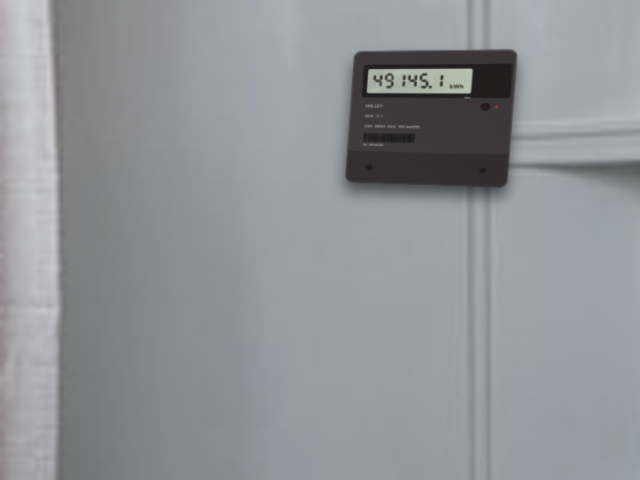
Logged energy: {"value": 49145.1, "unit": "kWh"}
